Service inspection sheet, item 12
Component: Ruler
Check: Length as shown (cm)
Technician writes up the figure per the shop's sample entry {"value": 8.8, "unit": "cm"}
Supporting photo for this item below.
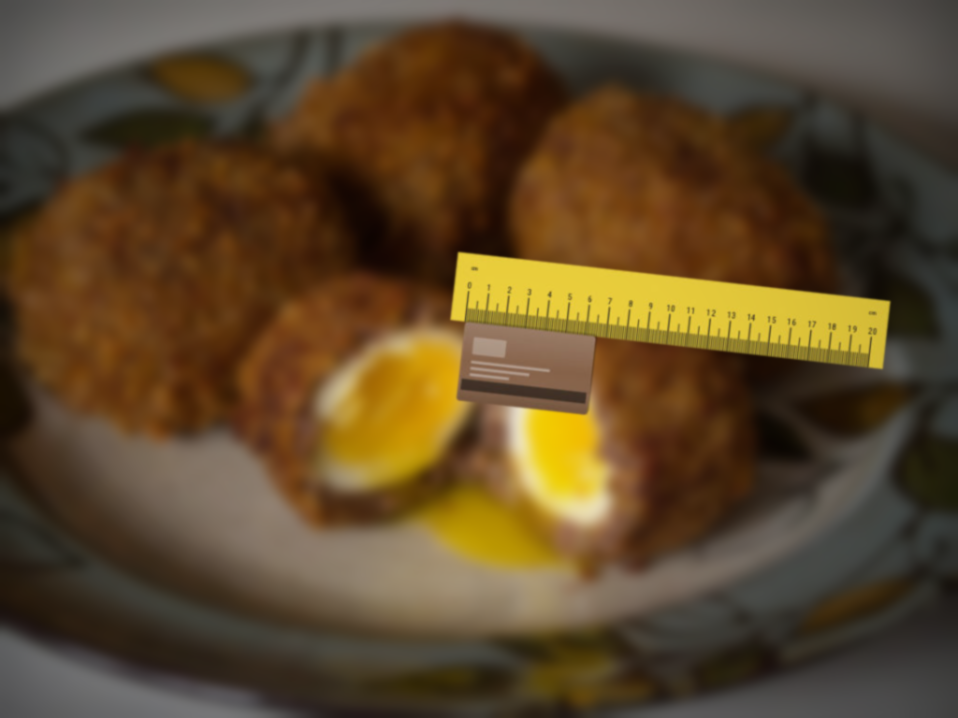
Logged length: {"value": 6.5, "unit": "cm"}
